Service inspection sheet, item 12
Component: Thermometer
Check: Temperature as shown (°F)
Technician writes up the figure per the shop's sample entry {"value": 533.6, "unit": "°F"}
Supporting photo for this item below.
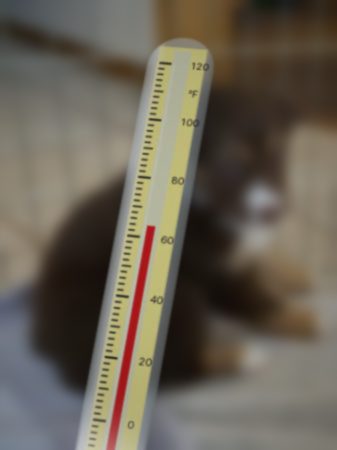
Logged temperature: {"value": 64, "unit": "°F"}
